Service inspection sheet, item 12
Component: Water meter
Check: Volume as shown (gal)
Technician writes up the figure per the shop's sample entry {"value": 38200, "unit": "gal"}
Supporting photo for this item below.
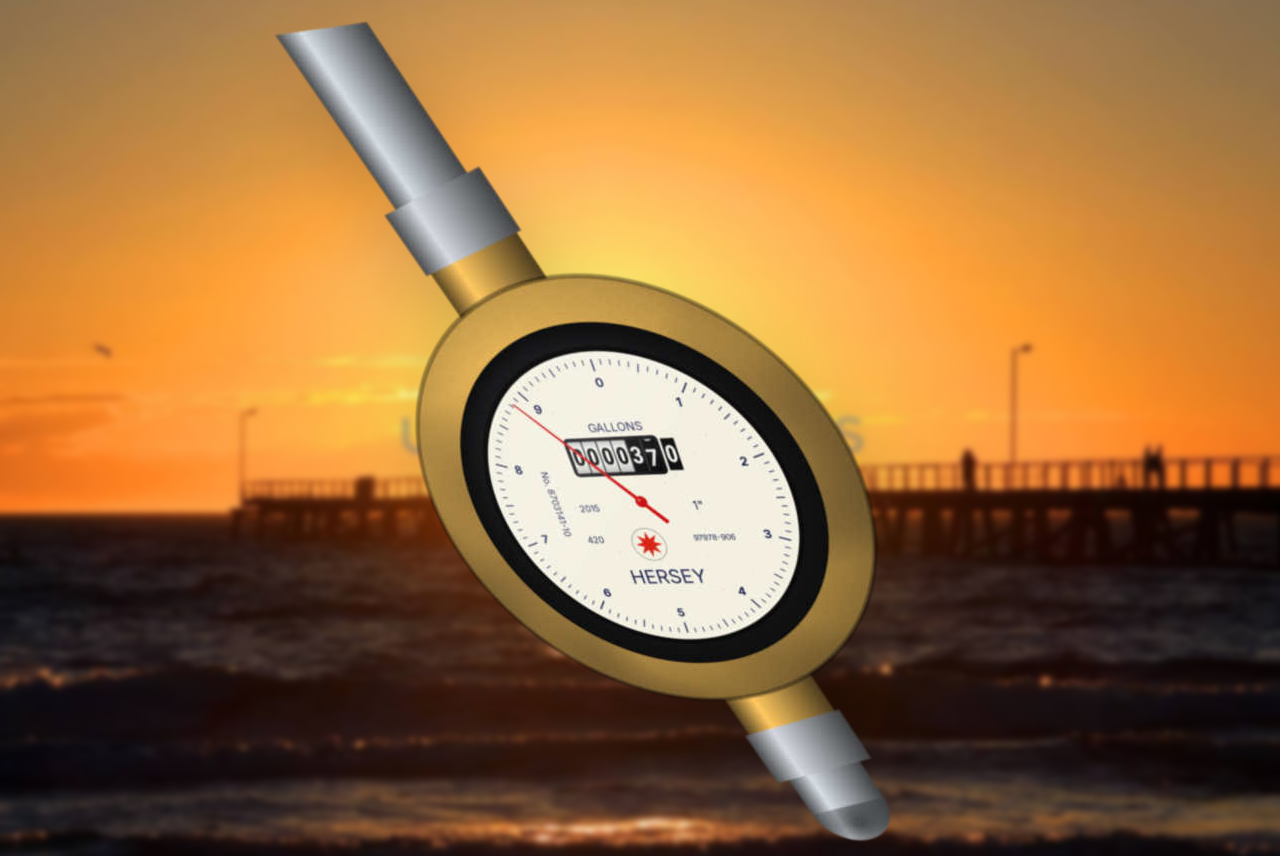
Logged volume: {"value": 368.8, "unit": "gal"}
